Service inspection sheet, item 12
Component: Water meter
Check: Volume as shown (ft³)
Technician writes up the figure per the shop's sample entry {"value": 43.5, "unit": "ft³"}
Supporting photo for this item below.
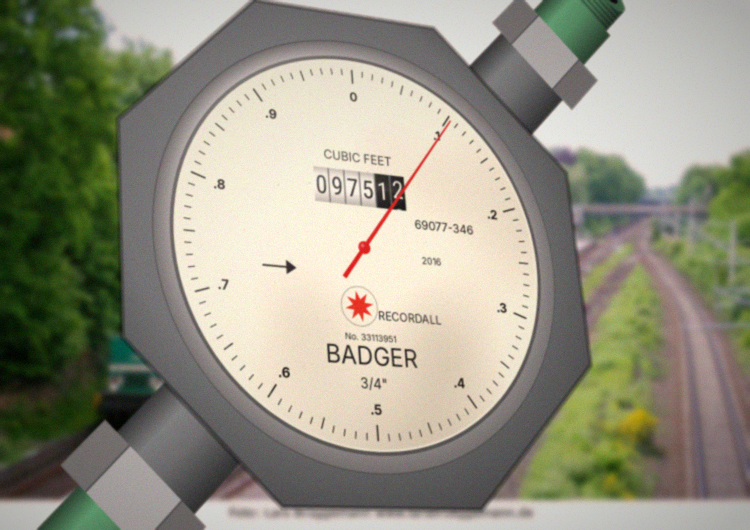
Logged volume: {"value": 97512.10, "unit": "ft³"}
